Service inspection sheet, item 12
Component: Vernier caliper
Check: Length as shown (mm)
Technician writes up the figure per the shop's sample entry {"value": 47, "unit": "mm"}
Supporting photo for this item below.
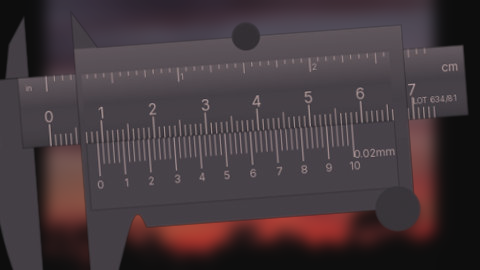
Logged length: {"value": 9.0, "unit": "mm"}
